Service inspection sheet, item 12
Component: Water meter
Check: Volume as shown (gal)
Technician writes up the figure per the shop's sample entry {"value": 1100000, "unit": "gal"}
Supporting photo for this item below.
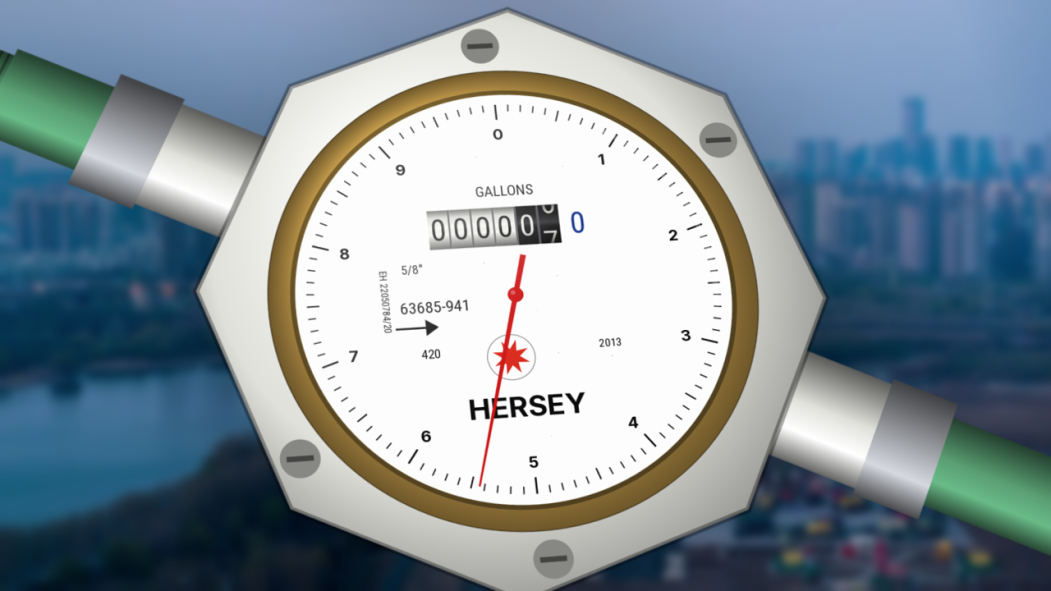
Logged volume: {"value": 65.4, "unit": "gal"}
